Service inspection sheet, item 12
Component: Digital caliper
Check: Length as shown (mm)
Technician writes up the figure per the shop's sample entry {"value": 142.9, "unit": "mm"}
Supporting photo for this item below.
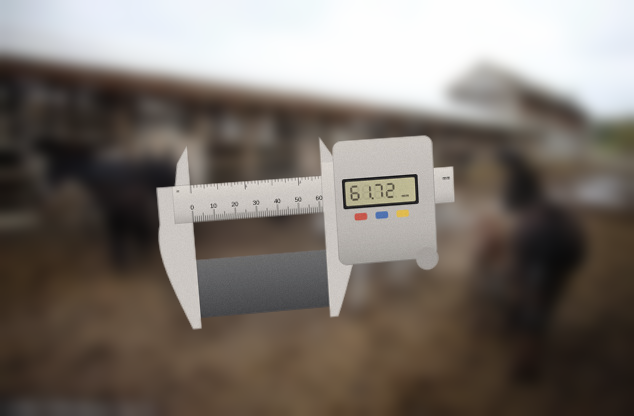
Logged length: {"value": 61.72, "unit": "mm"}
